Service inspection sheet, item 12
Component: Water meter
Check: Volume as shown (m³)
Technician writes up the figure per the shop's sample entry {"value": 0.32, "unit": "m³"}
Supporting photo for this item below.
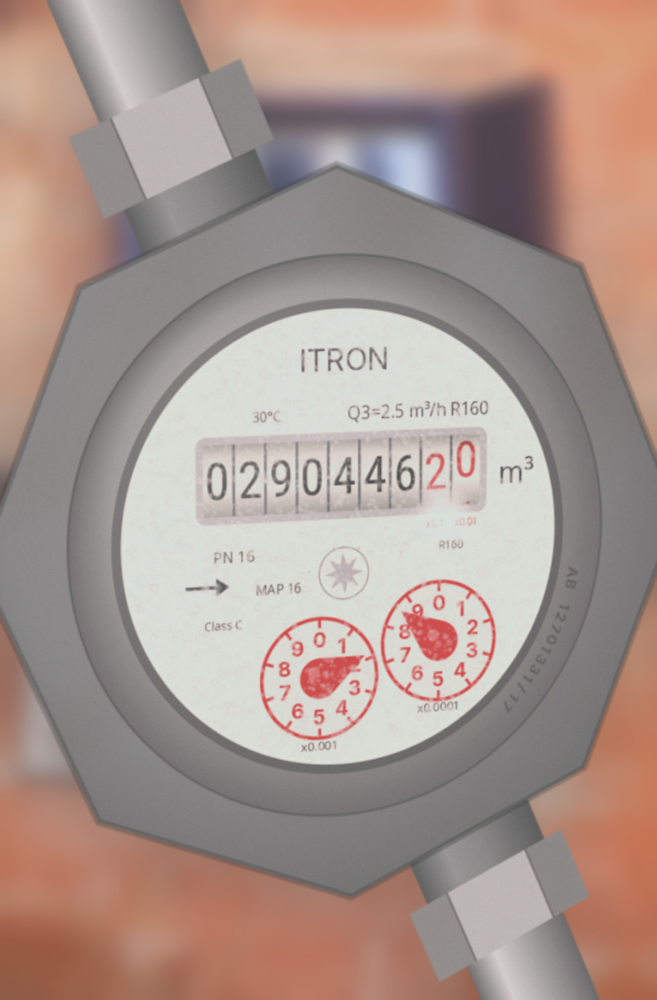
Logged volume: {"value": 290446.2018, "unit": "m³"}
